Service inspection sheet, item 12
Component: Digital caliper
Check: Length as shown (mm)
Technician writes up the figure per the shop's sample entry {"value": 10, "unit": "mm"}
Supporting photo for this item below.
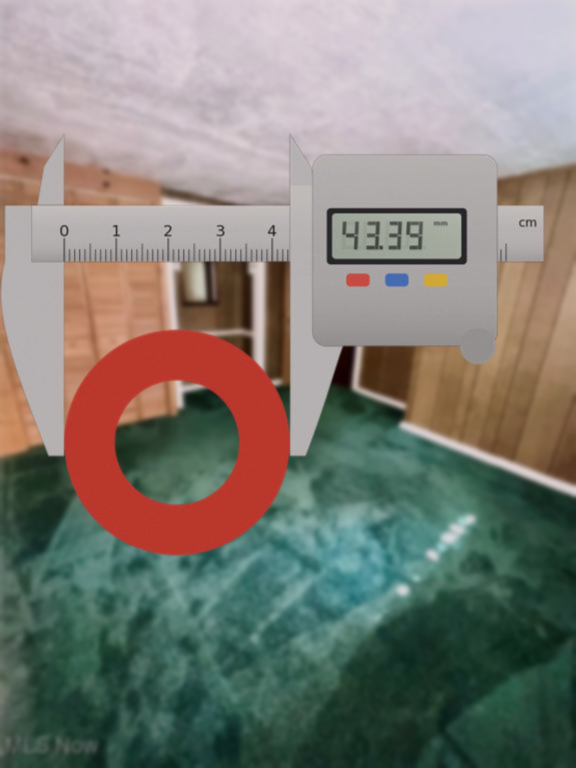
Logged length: {"value": 43.39, "unit": "mm"}
